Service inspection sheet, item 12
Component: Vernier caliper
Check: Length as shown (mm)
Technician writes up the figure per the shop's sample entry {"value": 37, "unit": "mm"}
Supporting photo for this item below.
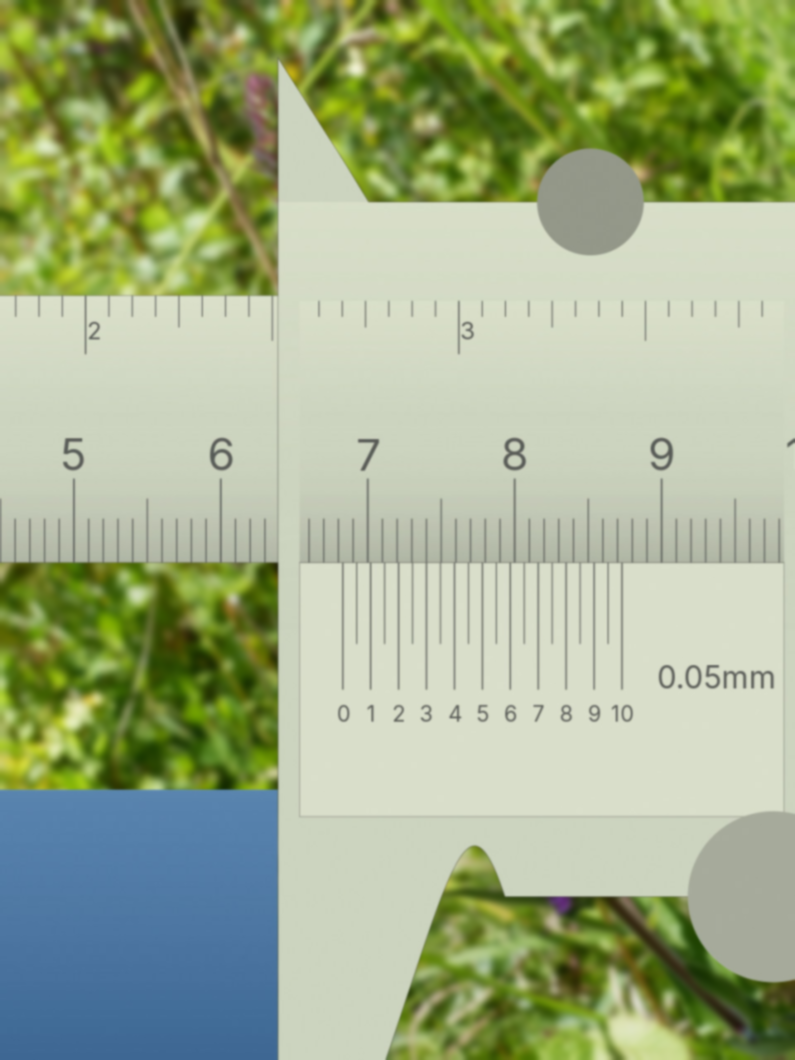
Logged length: {"value": 68.3, "unit": "mm"}
